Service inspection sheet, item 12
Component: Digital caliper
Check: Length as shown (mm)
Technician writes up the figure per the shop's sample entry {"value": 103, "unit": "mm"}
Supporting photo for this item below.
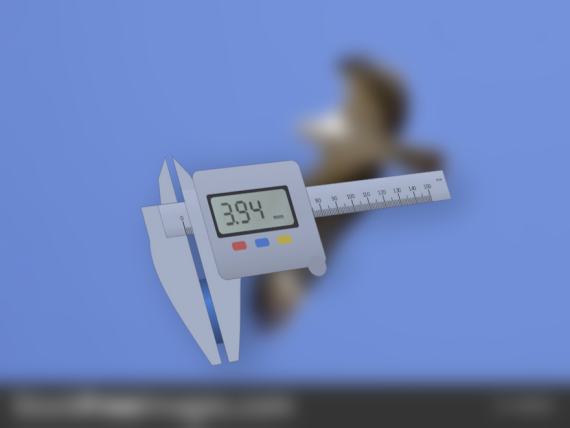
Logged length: {"value": 3.94, "unit": "mm"}
